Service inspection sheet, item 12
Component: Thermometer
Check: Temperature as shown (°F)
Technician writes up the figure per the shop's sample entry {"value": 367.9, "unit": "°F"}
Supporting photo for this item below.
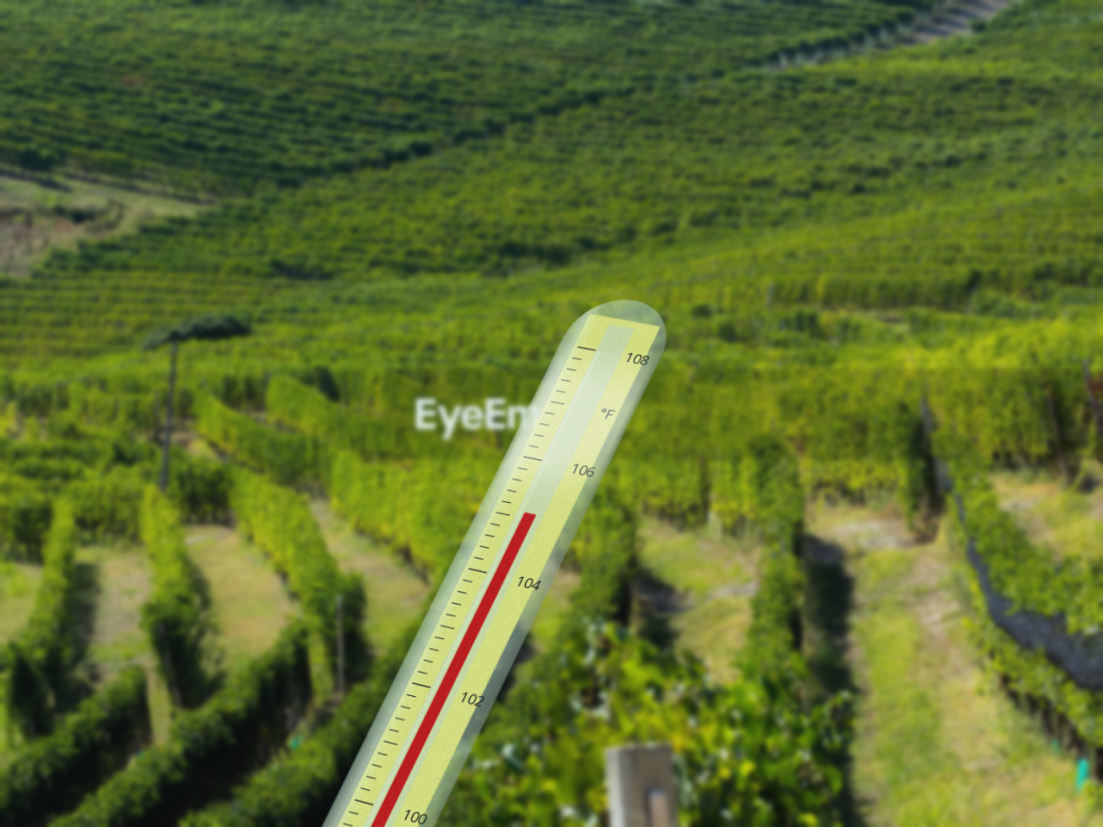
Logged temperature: {"value": 105.1, "unit": "°F"}
